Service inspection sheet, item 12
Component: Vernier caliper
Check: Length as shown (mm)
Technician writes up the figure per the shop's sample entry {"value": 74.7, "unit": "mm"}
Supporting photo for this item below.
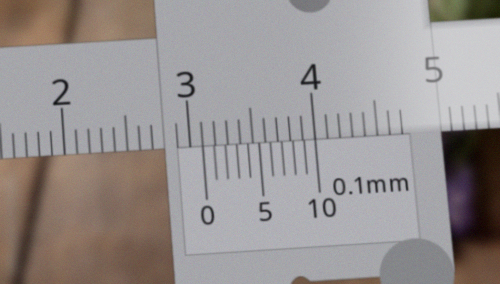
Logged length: {"value": 31.0, "unit": "mm"}
